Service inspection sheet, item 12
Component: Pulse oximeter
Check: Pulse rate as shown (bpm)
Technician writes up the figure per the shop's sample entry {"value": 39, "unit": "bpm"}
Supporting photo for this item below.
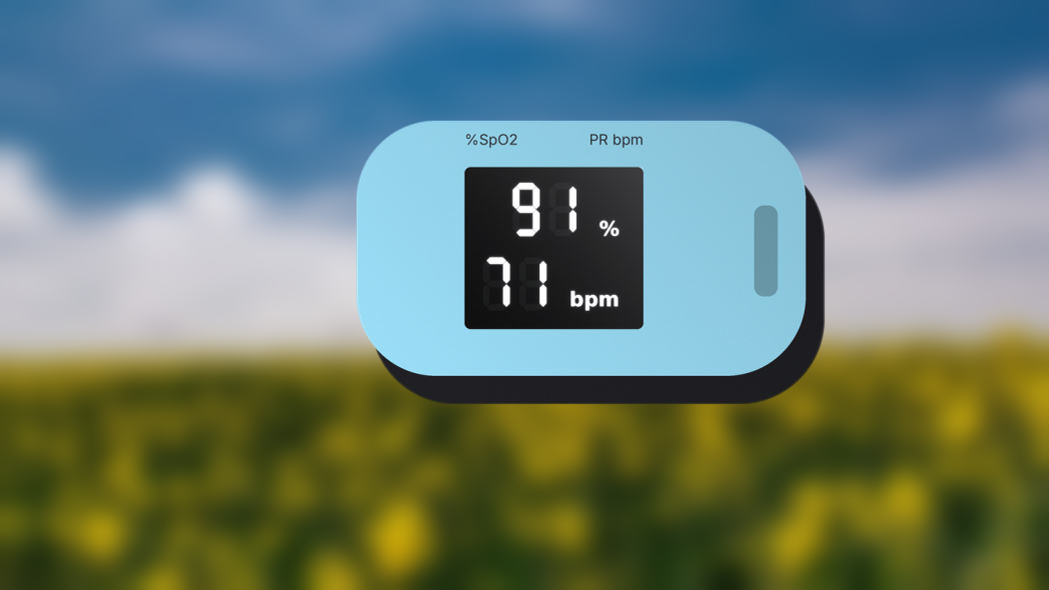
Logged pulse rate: {"value": 71, "unit": "bpm"}
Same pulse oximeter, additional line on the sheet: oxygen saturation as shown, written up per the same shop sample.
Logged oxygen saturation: {"value": 91, "unit": "%"}
